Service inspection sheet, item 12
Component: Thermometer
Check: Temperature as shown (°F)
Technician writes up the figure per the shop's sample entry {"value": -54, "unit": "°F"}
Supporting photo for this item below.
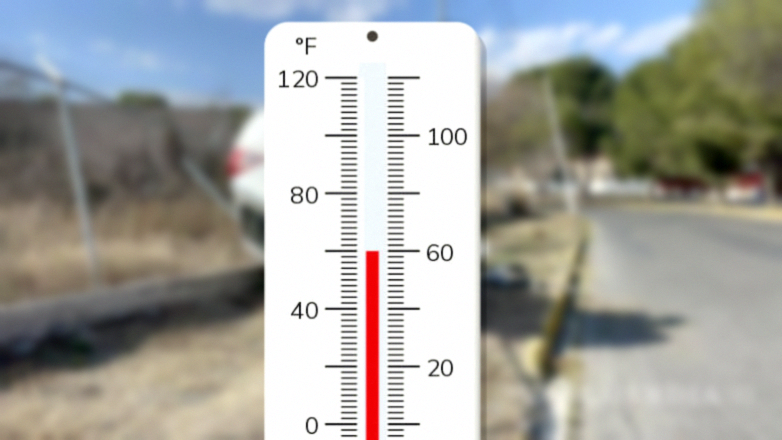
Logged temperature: {"value": 60, "unit": "°F"}
